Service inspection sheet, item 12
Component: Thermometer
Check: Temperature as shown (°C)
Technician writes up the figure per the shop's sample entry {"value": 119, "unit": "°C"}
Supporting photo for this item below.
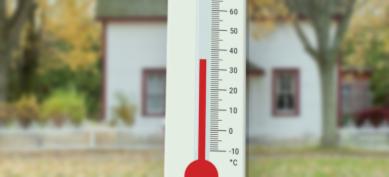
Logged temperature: {"value": 35, "unit": "°C"}
